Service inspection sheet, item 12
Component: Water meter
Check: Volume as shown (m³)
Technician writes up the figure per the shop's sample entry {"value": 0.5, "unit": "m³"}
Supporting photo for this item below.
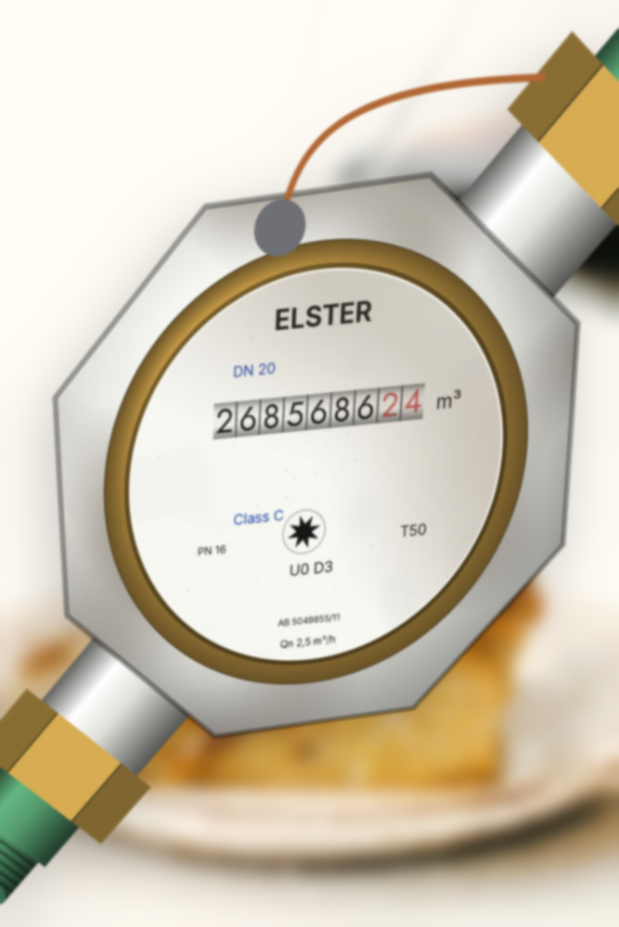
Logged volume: {"value": 2685686.24, "unit": "m³"}
